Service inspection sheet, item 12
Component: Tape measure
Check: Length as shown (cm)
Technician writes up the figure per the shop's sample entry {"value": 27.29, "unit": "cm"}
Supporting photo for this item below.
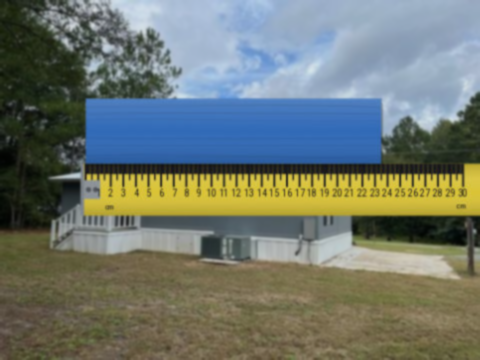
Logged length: {"value": 23.5, "unit": "cm"}
